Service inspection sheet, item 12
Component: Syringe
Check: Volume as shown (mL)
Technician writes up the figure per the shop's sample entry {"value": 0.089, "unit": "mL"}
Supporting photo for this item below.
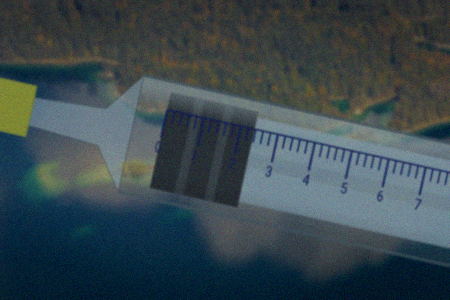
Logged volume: {"value": 0, "unit": "mL"}
